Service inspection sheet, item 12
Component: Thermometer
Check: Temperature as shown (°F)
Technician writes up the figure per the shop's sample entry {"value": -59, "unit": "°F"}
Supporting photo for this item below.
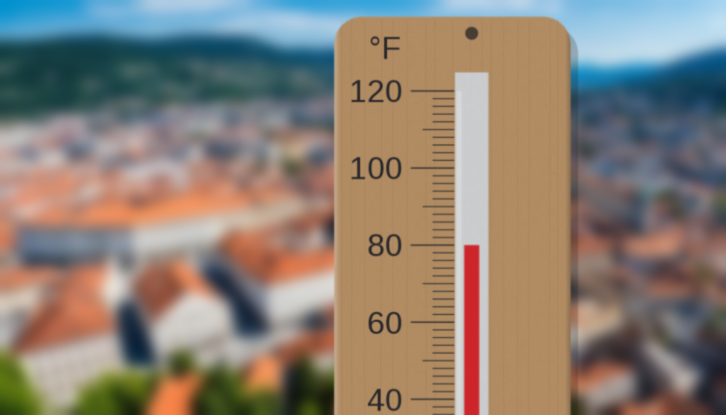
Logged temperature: {"value": 80, "unit": "°F"}
